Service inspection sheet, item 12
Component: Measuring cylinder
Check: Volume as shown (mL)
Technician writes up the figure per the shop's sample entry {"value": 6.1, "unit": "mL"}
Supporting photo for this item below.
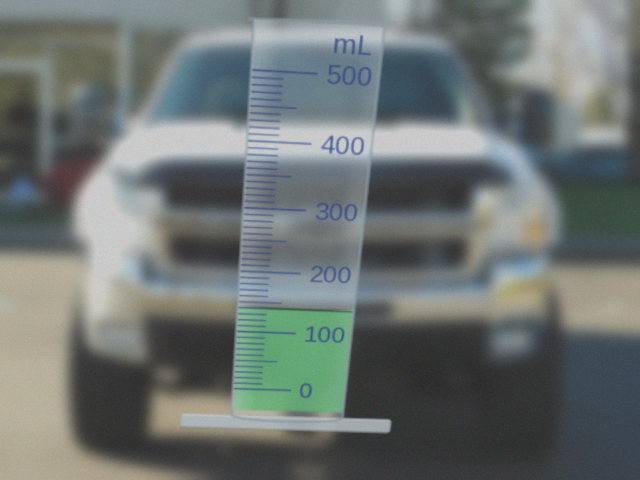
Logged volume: {"value": 140, "unit": "mL"}
